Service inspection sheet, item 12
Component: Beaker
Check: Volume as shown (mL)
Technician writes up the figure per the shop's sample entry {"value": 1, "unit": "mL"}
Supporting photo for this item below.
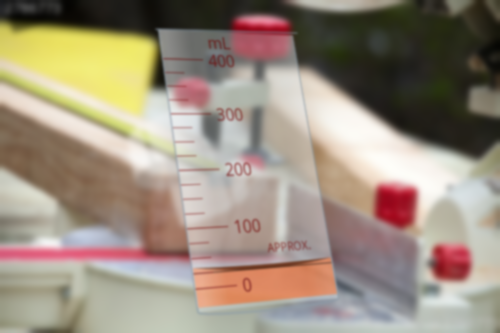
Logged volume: {"value": 25, "unit": "mL"}
